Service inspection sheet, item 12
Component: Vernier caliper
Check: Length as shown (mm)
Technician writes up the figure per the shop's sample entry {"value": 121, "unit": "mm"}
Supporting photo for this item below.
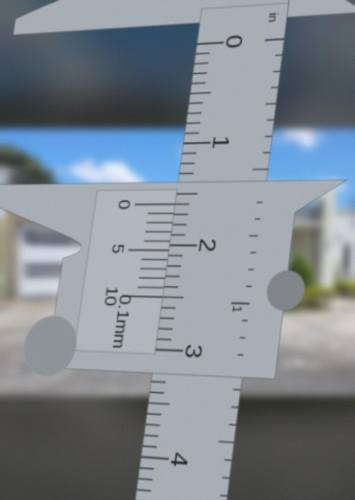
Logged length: {"value": 16.0, "unit": "mm"}
